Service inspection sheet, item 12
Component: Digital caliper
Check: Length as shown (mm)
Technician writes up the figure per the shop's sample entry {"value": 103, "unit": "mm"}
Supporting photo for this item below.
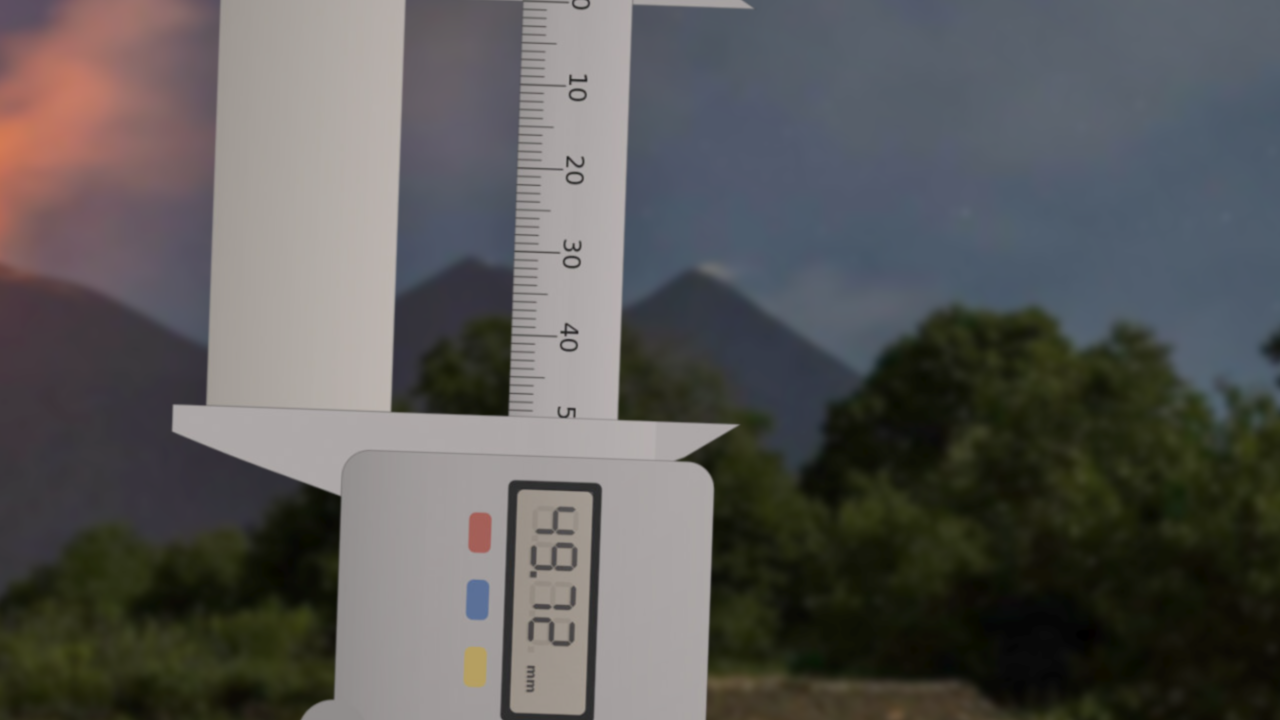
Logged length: {"value": 49.72, "unit": "mm"}
